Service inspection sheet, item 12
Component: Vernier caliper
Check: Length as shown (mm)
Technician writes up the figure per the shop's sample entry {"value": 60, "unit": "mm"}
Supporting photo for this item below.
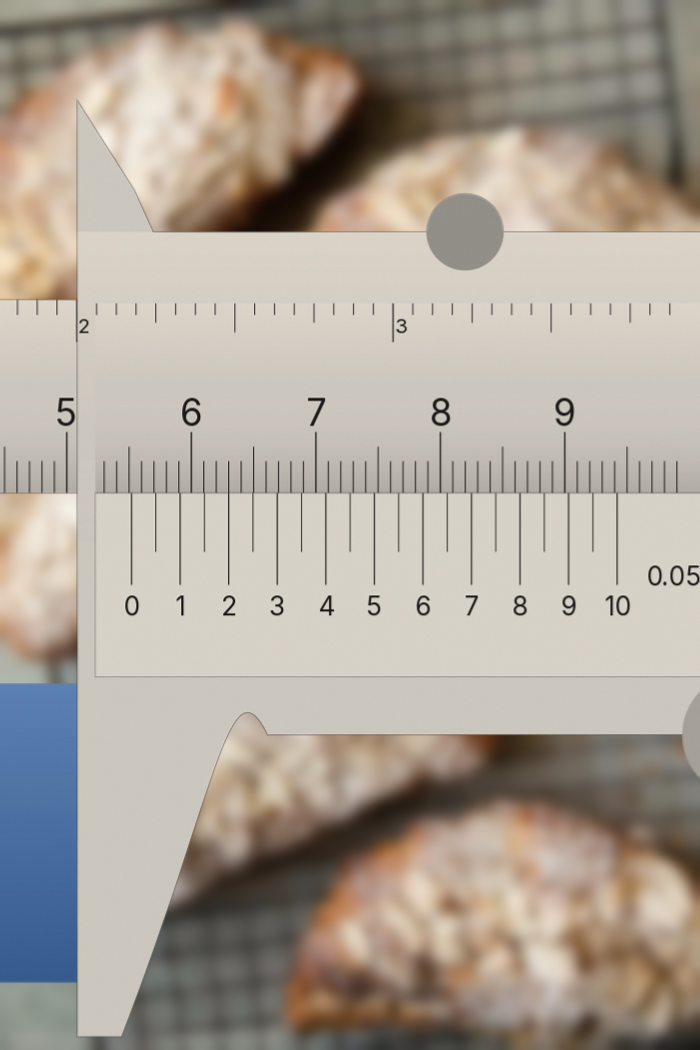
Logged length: {"value": 55.2, "unit": "mm"}
